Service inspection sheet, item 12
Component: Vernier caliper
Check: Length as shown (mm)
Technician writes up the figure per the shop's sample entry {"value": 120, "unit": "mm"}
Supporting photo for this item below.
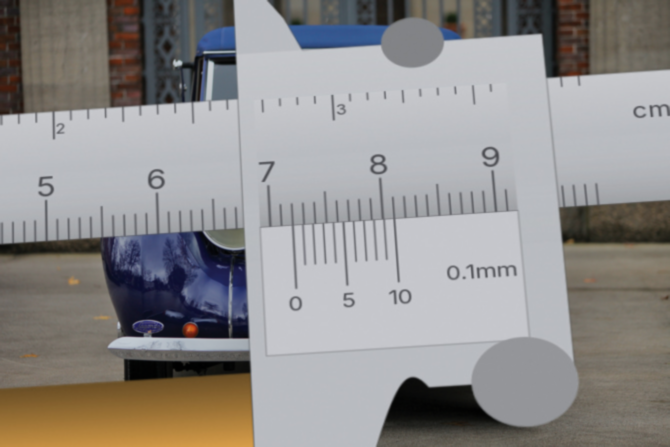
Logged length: {"value": 72.0, "unit": "mm"}
